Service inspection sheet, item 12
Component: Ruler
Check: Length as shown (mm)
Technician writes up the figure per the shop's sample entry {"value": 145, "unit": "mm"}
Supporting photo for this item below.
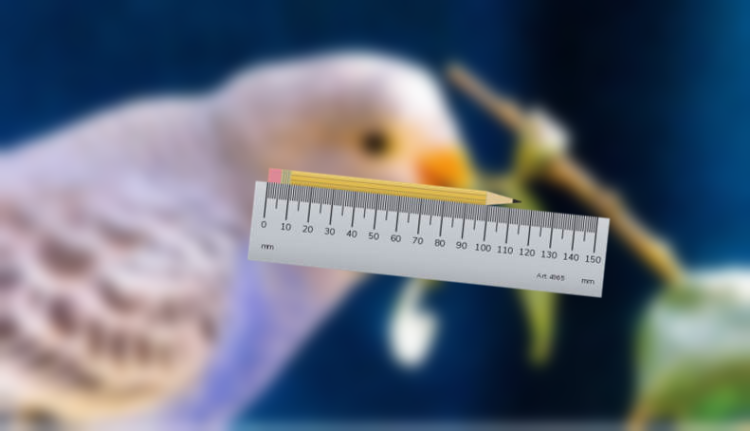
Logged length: {"value": 115, "unit": "mm"}
